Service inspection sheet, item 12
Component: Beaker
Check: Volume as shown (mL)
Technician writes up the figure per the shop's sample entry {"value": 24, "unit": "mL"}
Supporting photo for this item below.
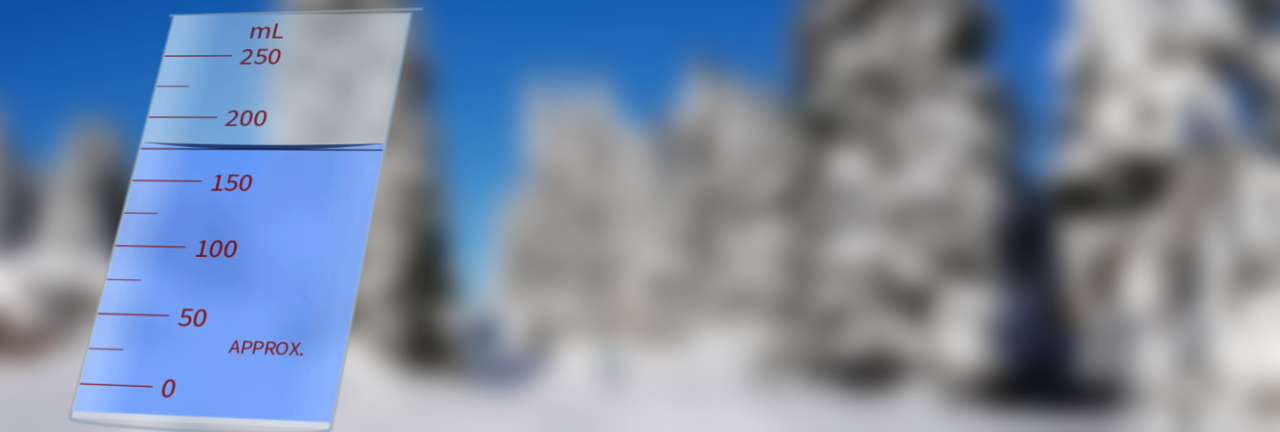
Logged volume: {"value": 175, "unit": "mL"}
